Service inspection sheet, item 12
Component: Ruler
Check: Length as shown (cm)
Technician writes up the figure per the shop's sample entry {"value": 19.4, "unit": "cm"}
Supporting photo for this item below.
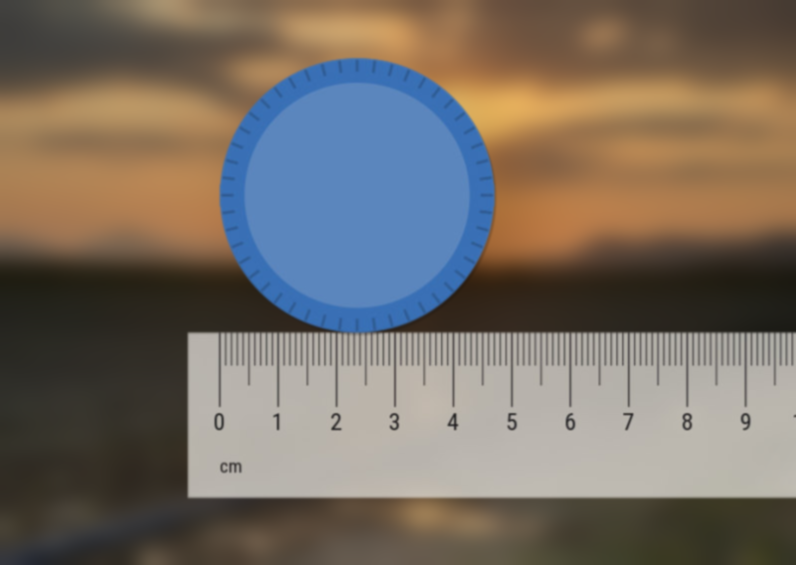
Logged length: {"value": 4.7, "unit": "cm"}
